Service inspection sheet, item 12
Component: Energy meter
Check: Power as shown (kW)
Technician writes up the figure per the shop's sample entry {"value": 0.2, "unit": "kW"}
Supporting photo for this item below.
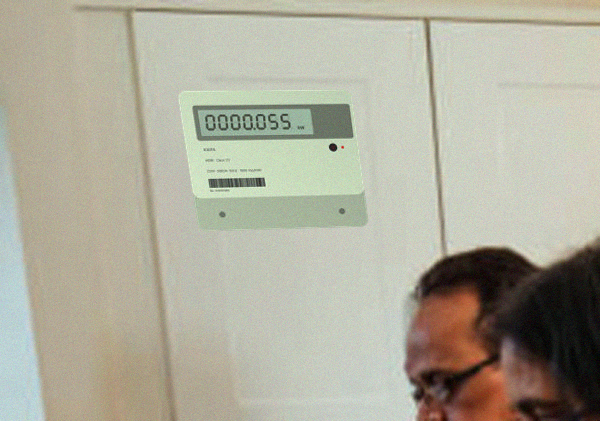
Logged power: {"value": 0.055, "unit": "kW"}
